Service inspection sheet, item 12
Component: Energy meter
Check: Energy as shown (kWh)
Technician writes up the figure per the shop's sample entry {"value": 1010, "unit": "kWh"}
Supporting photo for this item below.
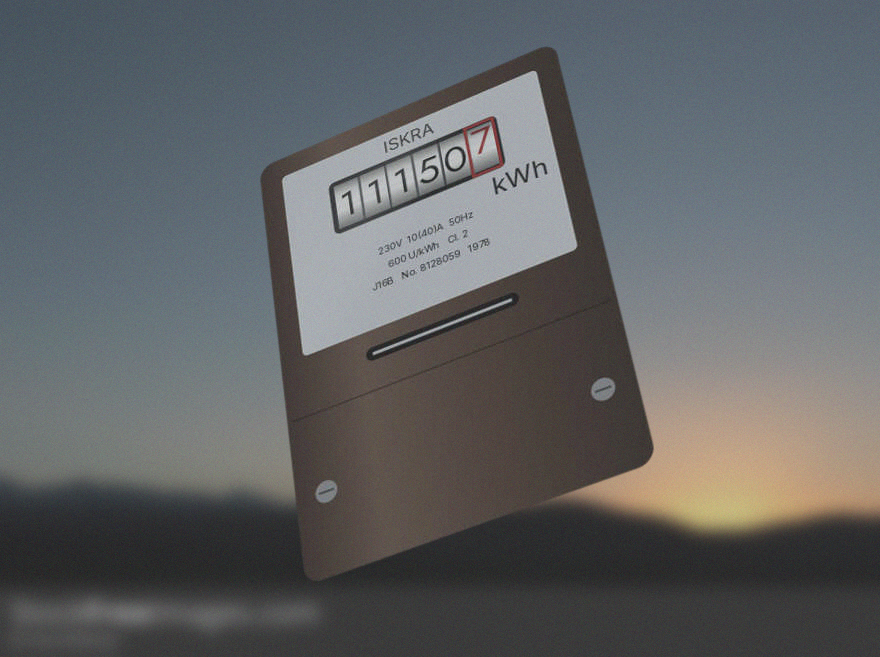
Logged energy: {"value": 11150.7, "unit": "kWh"}
